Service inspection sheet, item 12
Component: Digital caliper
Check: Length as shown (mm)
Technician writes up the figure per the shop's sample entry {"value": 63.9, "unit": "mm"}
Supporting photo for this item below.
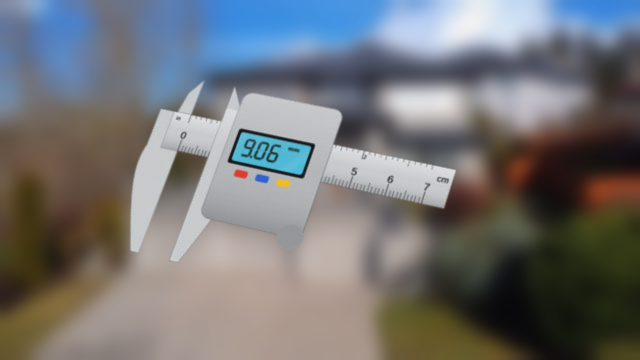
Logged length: {"value": 9.06, "unit": "mm"}
